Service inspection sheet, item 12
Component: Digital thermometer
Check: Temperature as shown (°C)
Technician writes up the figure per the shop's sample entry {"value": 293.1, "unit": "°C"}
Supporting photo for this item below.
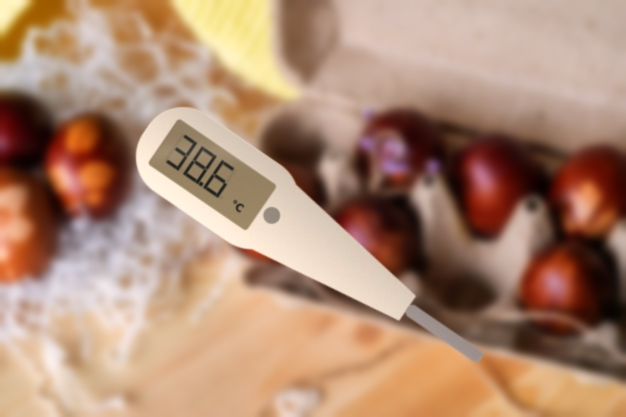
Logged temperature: {"value": 38.6, "unit": "°C"}
